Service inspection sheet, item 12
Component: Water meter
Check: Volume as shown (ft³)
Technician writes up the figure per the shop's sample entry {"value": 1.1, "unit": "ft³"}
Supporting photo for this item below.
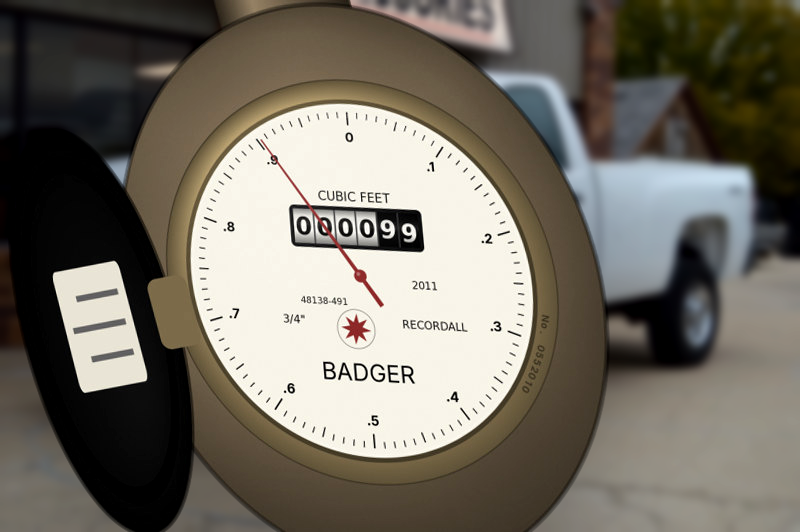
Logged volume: {"value": 98.90, "unit": "ft³"}
